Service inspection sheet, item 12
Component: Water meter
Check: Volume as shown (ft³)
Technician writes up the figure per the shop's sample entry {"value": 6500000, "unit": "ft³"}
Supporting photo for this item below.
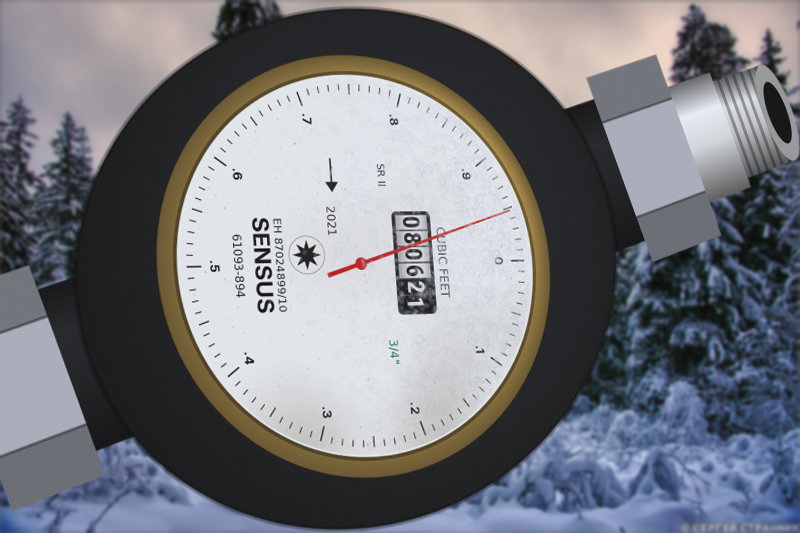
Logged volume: {"value": 80620.95, "unit": "ft³"}
